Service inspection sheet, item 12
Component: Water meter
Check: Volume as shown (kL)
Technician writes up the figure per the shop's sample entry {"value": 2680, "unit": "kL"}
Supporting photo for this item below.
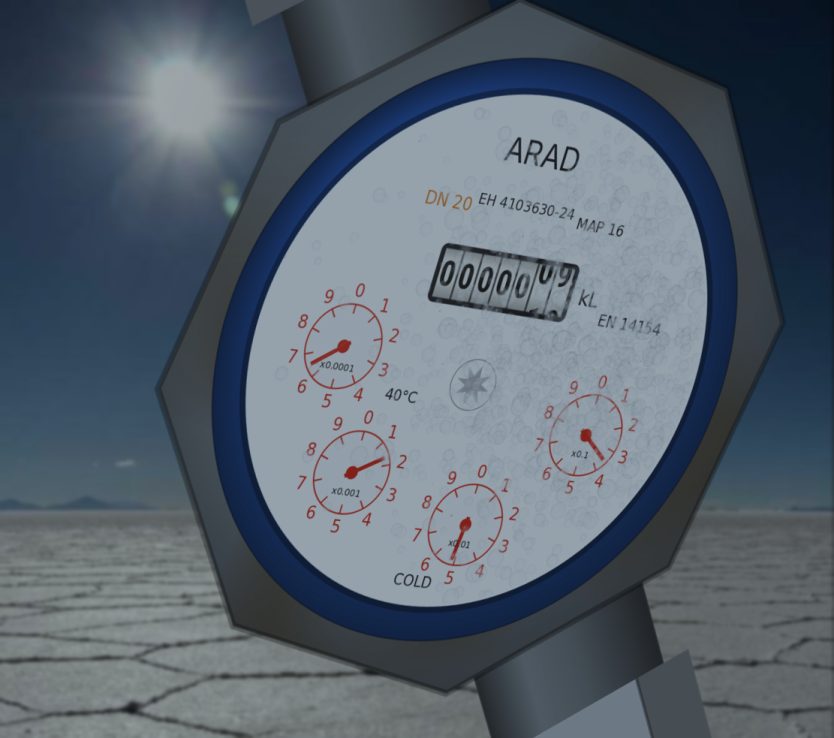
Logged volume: {"value": 9.3516, "unit": "kL"}
